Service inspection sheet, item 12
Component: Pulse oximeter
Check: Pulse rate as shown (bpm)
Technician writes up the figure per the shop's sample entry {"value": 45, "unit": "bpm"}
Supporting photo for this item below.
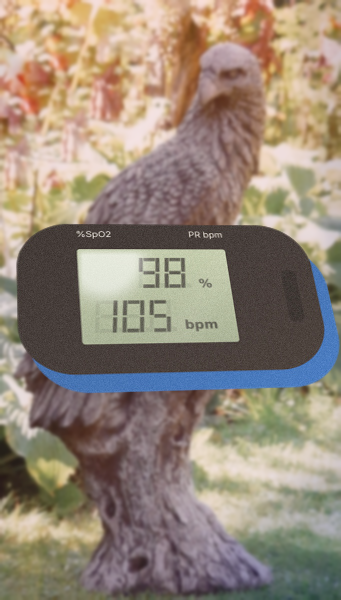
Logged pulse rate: {"value": 105, "unit": "bpm"}
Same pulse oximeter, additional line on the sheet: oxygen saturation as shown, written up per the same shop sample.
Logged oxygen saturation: {"value": 98, "unit": "%"}
